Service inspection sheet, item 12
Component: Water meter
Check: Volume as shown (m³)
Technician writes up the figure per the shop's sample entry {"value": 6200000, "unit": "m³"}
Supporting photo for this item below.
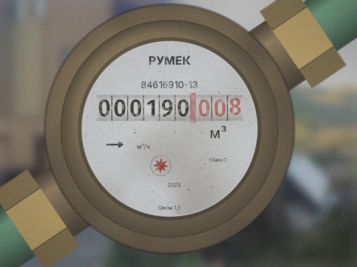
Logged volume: {"value": 190.008, "unit": "m³"}
